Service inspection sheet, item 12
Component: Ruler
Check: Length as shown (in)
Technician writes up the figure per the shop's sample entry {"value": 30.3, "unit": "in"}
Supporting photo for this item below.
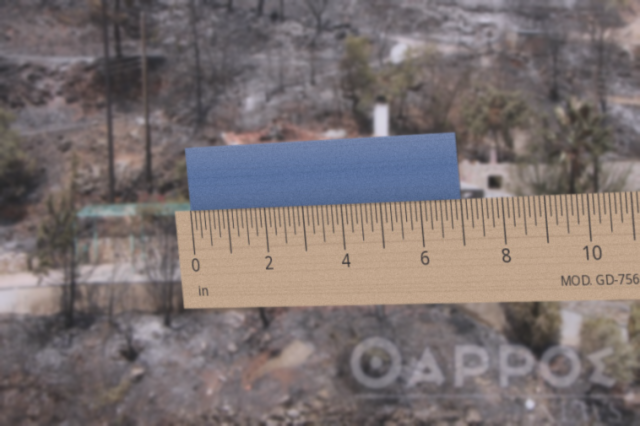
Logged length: {"value": 7, "unit": "in"}
